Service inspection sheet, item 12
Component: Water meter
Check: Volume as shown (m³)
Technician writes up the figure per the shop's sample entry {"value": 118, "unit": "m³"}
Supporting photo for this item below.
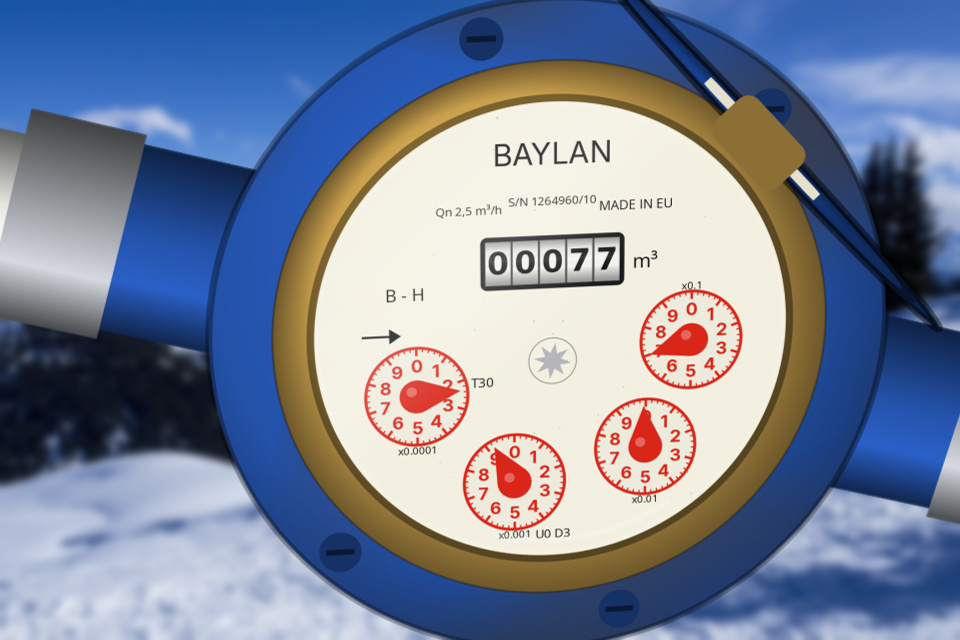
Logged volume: {"value": 77.6992, "unit": "m³"}
